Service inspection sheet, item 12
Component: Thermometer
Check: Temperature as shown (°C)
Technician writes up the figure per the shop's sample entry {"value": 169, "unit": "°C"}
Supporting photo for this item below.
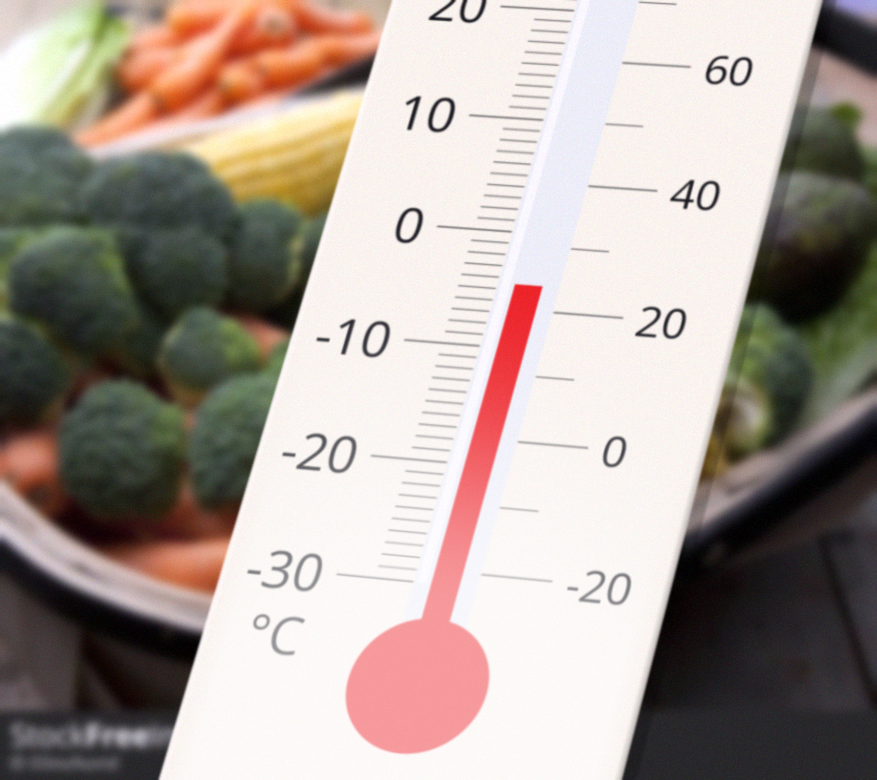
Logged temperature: {"value": -4.5, "unit": "°C"}
